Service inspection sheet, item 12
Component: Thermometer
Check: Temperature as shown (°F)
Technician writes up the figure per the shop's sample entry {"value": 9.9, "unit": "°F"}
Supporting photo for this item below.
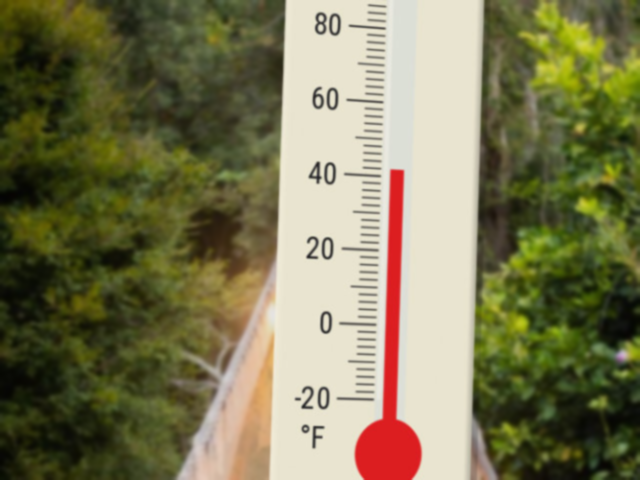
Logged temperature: {"value": 42, "unit": "°F"}
